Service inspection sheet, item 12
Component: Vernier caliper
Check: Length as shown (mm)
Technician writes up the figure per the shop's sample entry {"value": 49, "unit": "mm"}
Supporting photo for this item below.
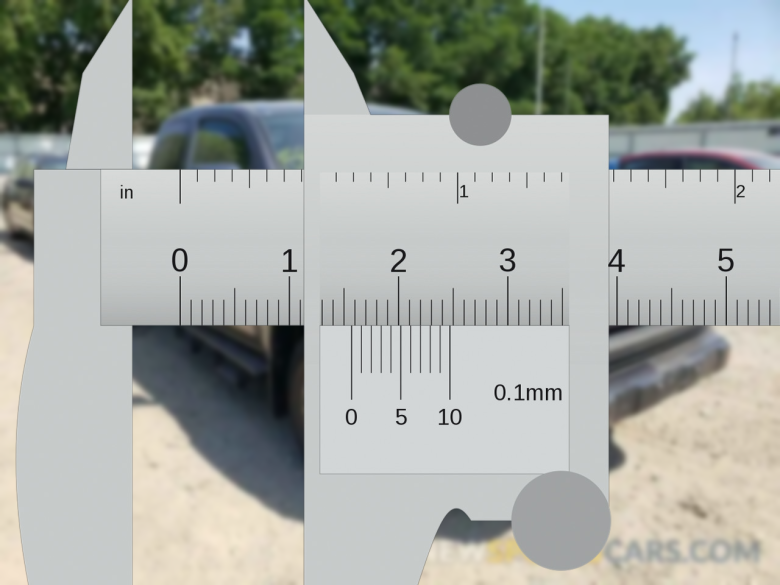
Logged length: {"value": 15.7, "unit": "mm"}
